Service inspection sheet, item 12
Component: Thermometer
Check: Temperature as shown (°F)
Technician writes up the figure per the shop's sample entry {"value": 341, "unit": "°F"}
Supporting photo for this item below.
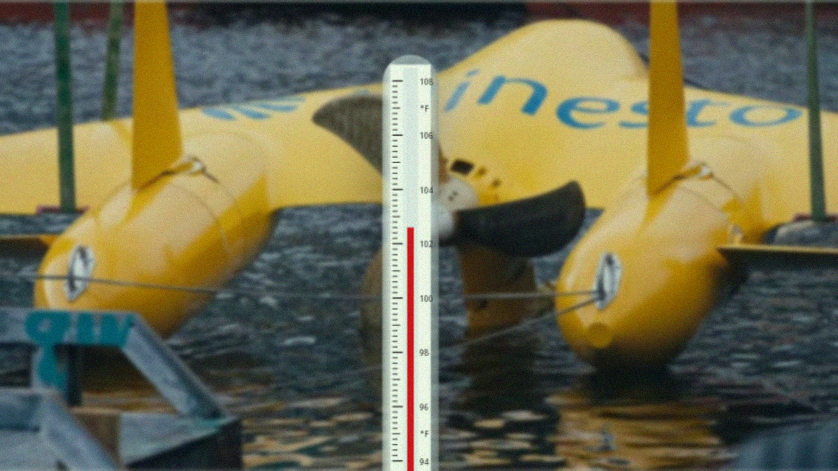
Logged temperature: {"value": 102.6, "unit": "°F"}
